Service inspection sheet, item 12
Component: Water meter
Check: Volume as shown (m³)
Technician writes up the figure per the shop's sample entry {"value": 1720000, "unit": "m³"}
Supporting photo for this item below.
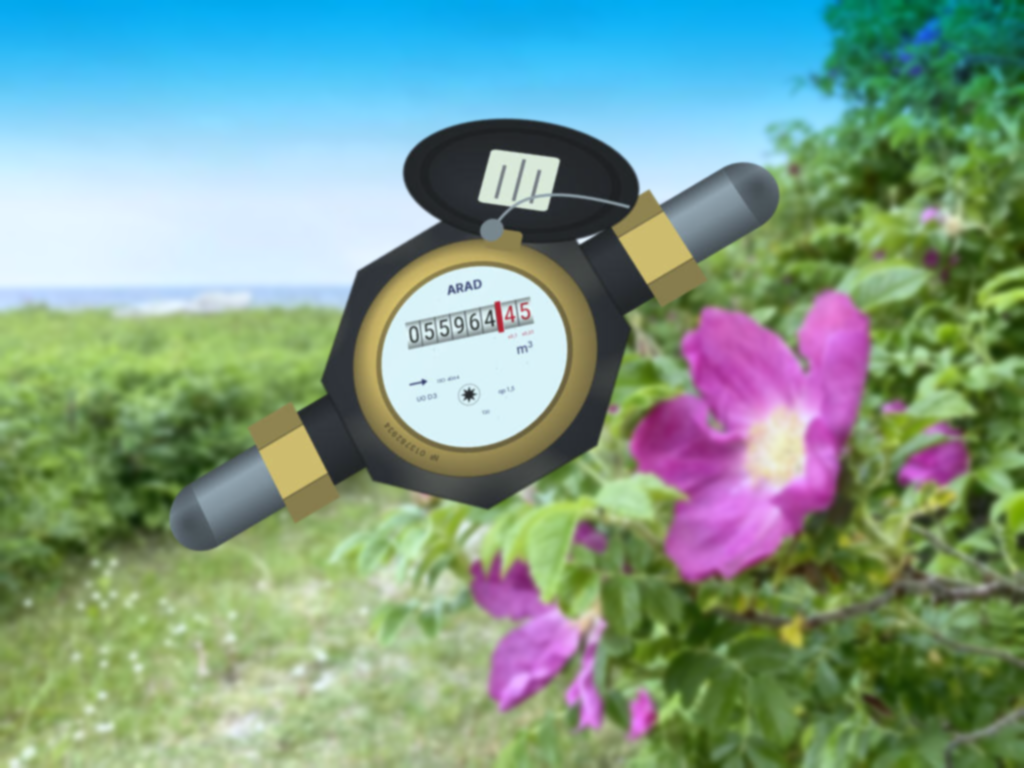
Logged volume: {"value": 55964.45, "unit": "m³"}
